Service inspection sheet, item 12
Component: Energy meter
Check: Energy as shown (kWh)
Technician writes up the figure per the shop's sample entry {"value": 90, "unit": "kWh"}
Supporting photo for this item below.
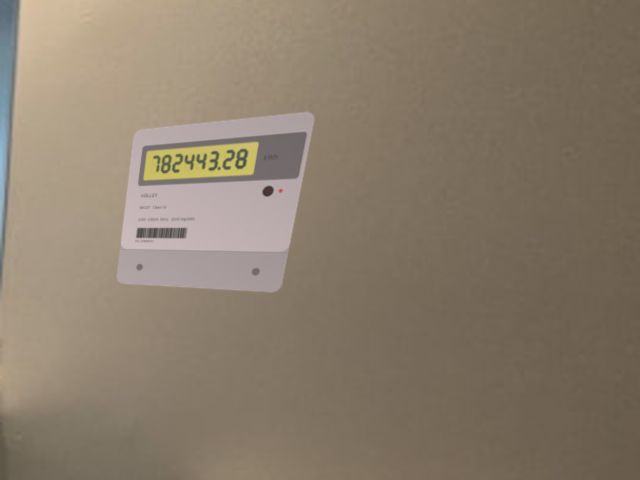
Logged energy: {"value": 782443.28, "unit": "kWh"}
